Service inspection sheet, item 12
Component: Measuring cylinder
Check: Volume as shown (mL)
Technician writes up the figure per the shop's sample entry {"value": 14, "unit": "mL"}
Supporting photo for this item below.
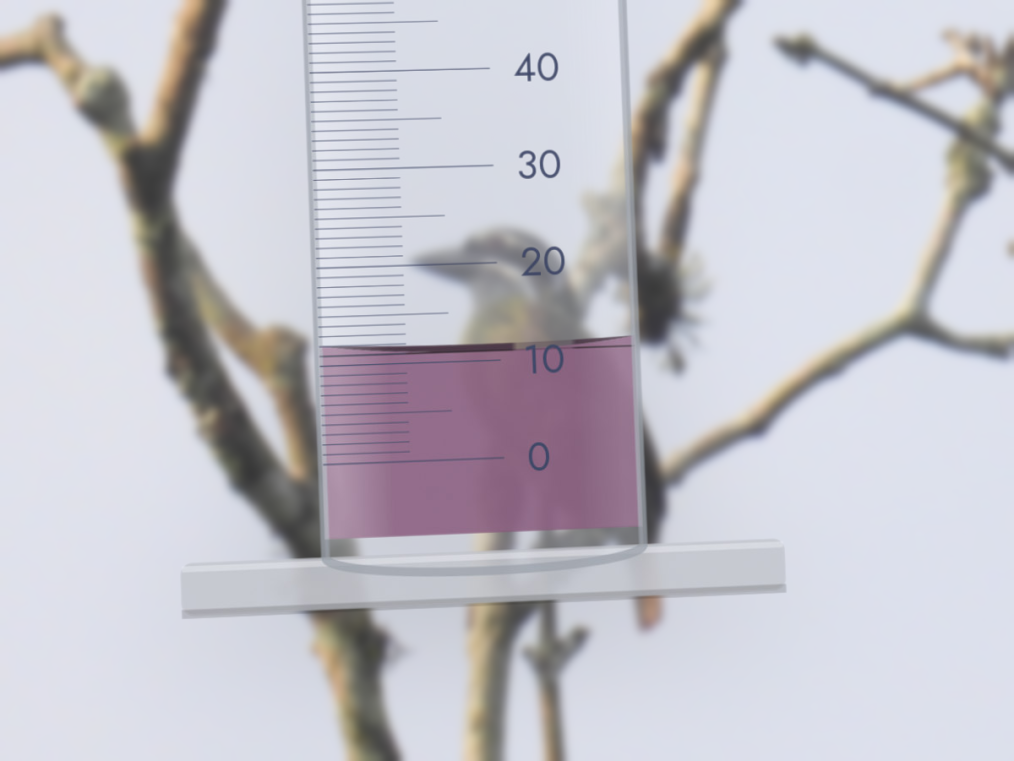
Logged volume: {"value": 11, "unit": "mL"}
